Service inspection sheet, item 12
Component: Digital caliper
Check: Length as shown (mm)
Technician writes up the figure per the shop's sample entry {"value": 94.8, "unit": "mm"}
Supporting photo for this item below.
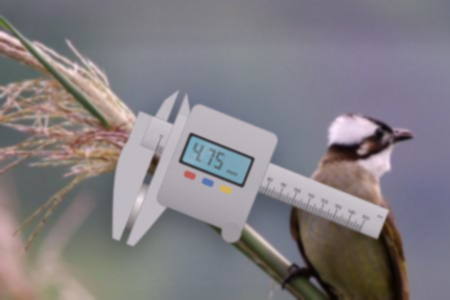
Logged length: {"value": 4.75, "unit": "mm"}
